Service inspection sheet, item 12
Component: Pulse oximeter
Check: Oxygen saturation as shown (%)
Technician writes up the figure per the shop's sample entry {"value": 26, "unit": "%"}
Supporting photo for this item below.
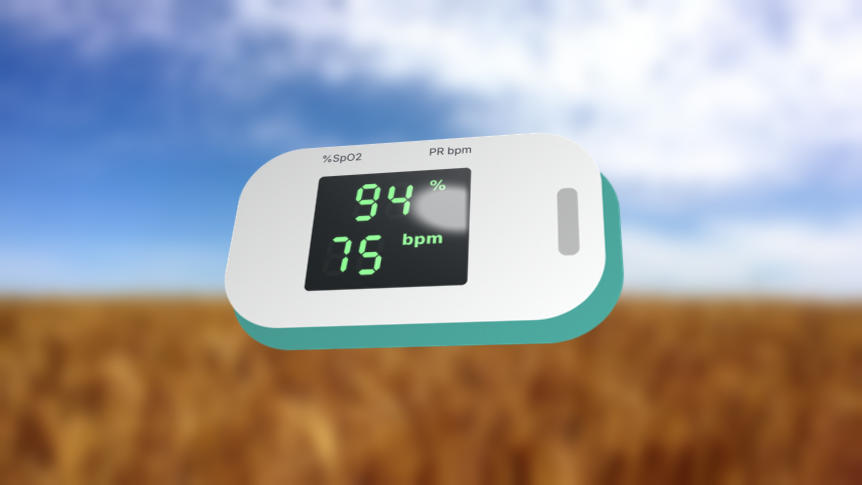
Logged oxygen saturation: {"value": 94, "unit": "%"}
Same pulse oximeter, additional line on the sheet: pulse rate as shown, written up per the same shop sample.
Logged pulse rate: {"value": 75, "unit": "bpm"}
